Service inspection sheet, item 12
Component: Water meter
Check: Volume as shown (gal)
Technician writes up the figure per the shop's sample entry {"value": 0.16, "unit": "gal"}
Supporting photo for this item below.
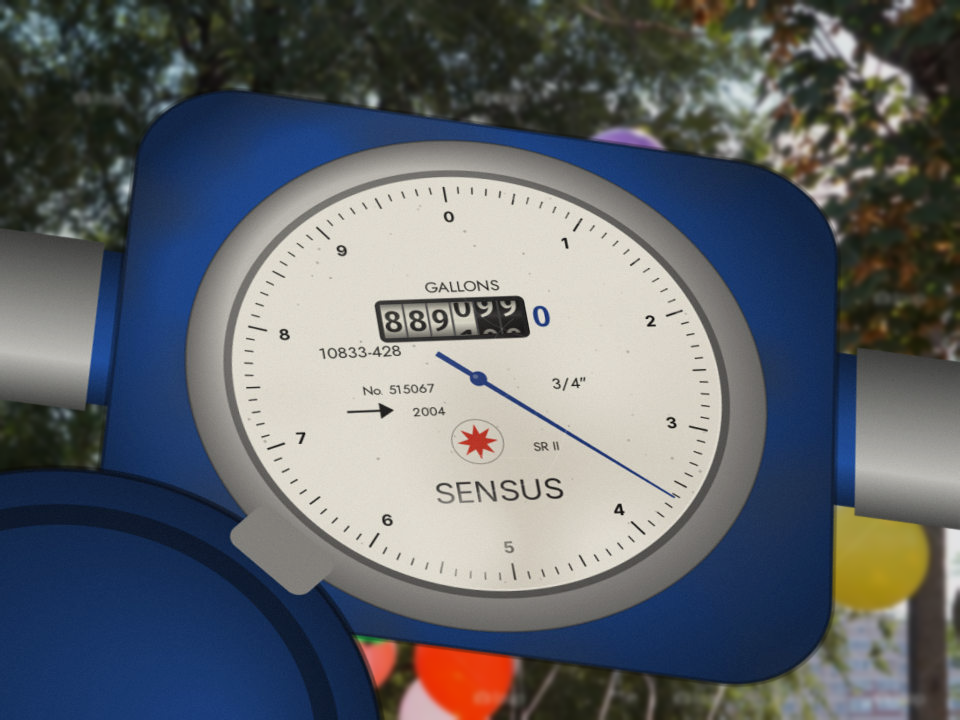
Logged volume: {"value": 8890993.6, "unit": "gal"}
